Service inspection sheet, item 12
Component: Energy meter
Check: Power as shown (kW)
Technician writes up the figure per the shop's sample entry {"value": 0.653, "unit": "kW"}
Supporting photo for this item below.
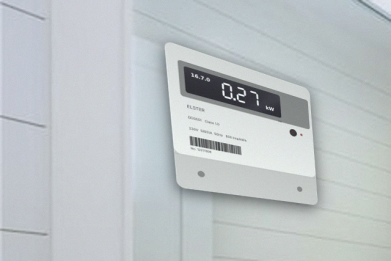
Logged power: {"value": 0.27, "unit": "kW"}
